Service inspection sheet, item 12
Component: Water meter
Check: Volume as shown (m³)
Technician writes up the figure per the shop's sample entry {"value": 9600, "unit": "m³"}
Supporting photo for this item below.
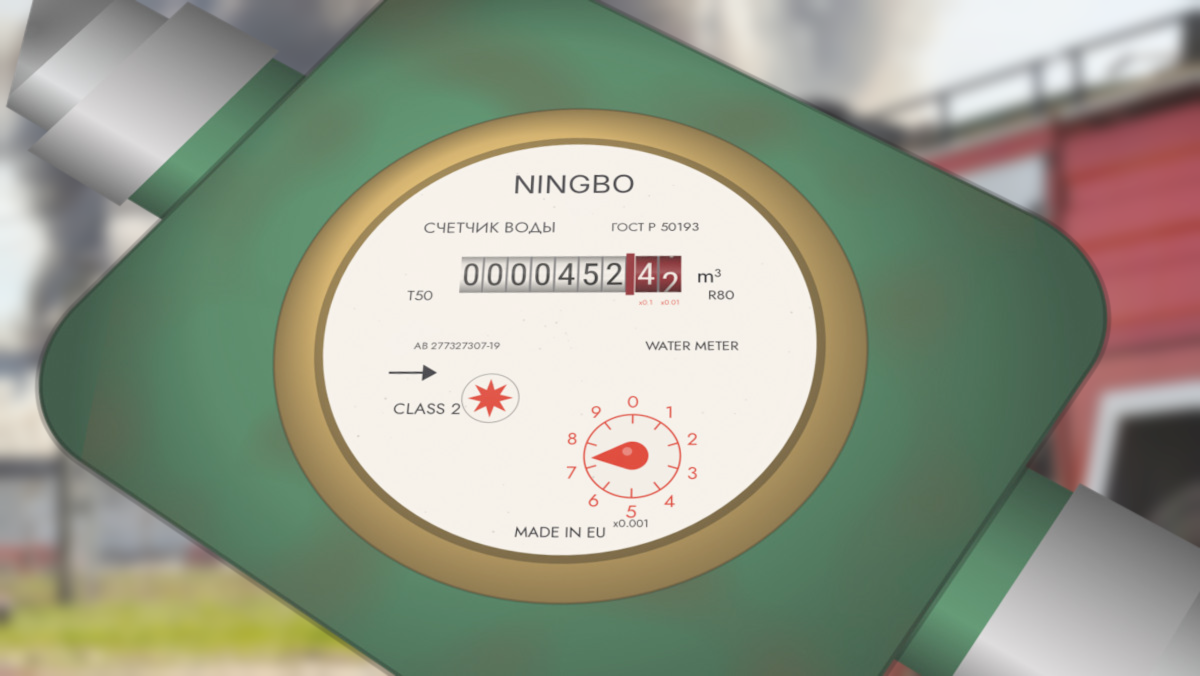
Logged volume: {"value": 452.417, "unit": "m³"}
